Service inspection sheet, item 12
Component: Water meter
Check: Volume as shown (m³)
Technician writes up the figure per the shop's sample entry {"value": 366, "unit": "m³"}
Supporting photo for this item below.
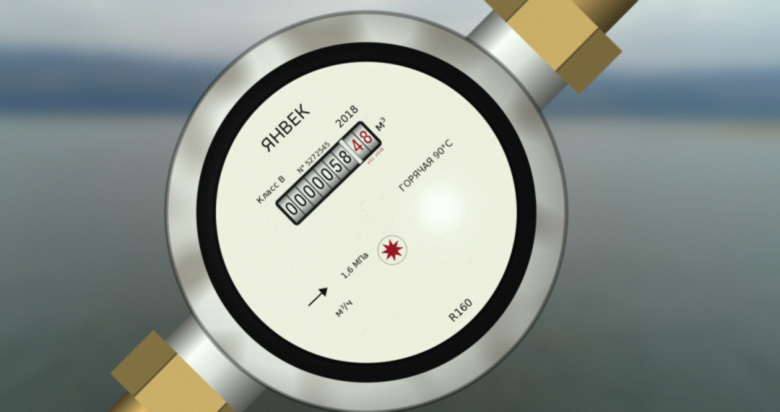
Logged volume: {"value": 58.48, "unit": "m³"}
